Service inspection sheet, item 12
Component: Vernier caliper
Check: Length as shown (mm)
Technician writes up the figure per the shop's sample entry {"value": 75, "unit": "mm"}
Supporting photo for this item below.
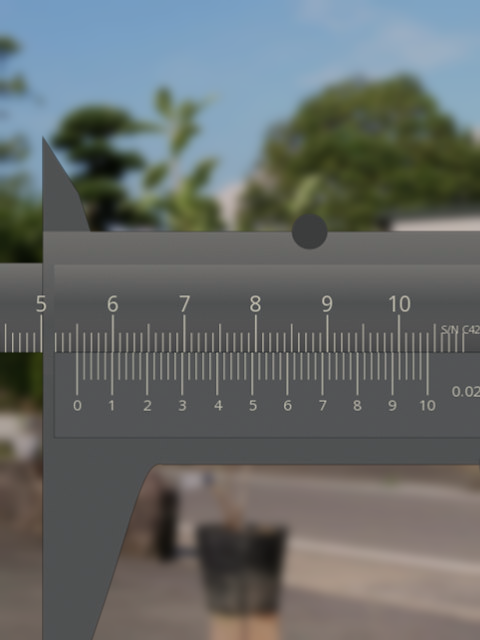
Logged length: {"value": 55.0, "unit": "mm"}
